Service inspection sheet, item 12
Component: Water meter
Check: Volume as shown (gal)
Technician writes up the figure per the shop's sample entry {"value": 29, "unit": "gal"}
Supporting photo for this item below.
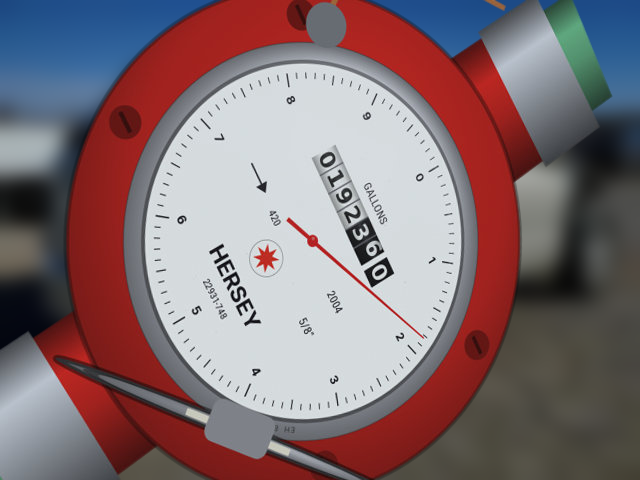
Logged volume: {"value": 192361.8, "unit": "gal"}
